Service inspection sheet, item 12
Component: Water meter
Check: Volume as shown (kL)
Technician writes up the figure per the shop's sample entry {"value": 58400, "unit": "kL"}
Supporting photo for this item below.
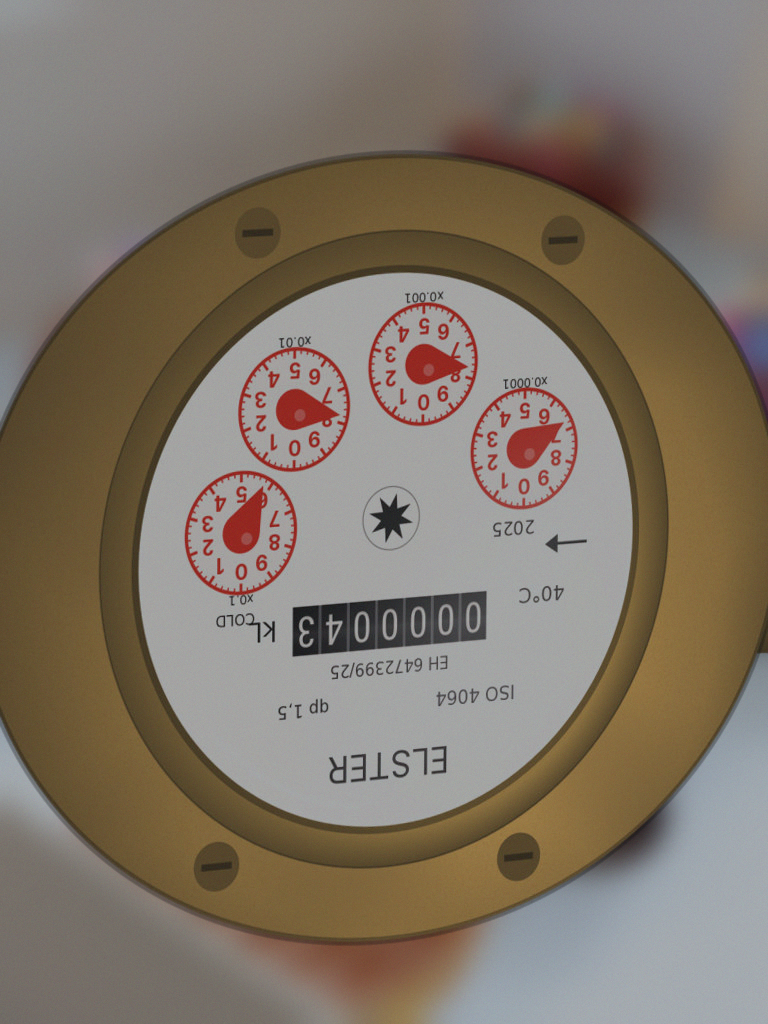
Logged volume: {"value": 43.5776, "unit": "kL"}
